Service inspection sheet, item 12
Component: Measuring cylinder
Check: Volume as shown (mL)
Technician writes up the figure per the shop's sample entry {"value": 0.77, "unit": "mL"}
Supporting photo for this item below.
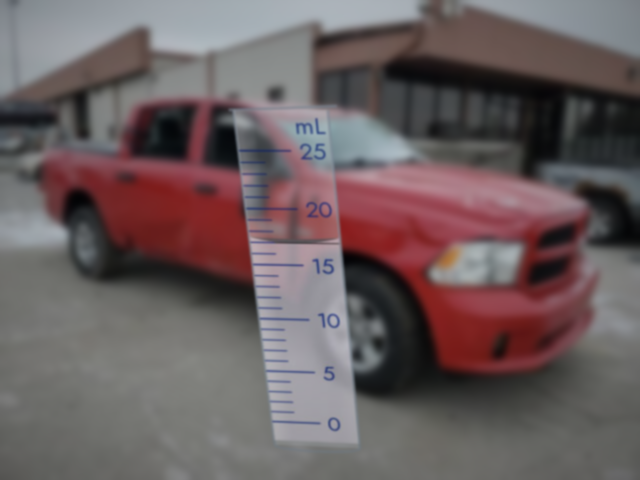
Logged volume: {"value": 17, "unit": "mL"}
